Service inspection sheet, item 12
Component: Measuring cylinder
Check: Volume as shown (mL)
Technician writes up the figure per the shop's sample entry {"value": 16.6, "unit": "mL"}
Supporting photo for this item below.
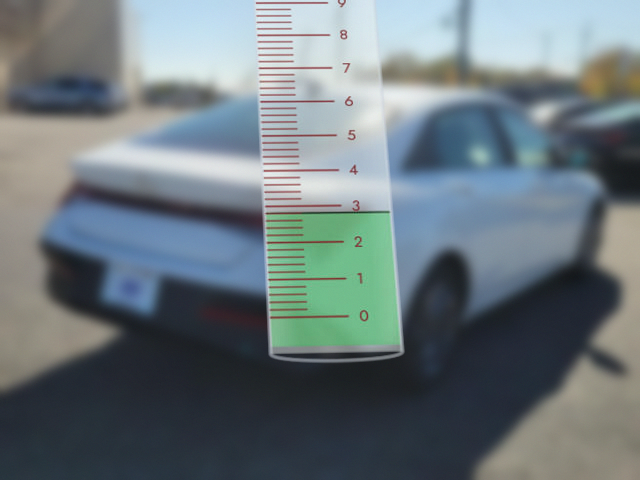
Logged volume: {"value": 2.8, "unit": "mL"}
